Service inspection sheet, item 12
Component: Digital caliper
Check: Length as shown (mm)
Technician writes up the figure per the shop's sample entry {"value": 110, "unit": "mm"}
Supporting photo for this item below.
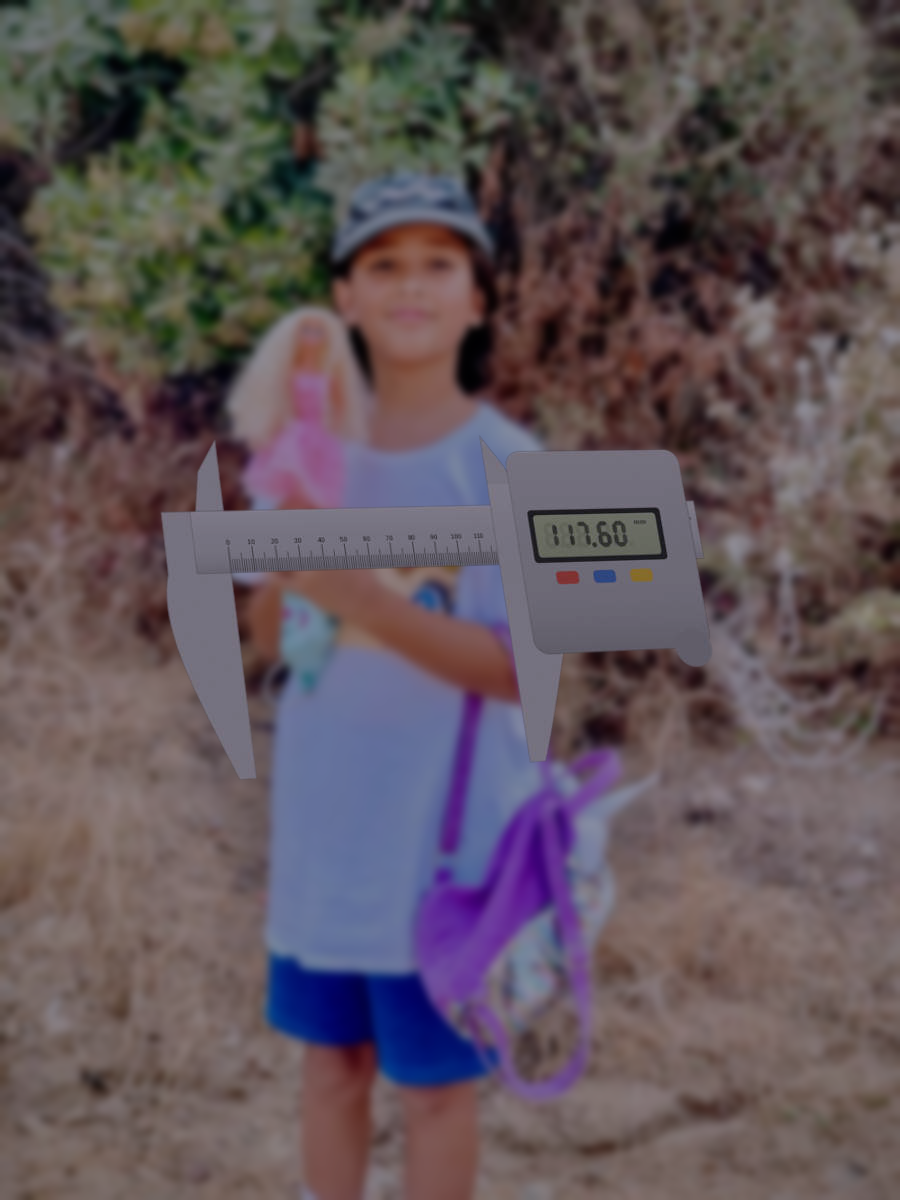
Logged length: {"value": 117.60, "unit": "mm"}
